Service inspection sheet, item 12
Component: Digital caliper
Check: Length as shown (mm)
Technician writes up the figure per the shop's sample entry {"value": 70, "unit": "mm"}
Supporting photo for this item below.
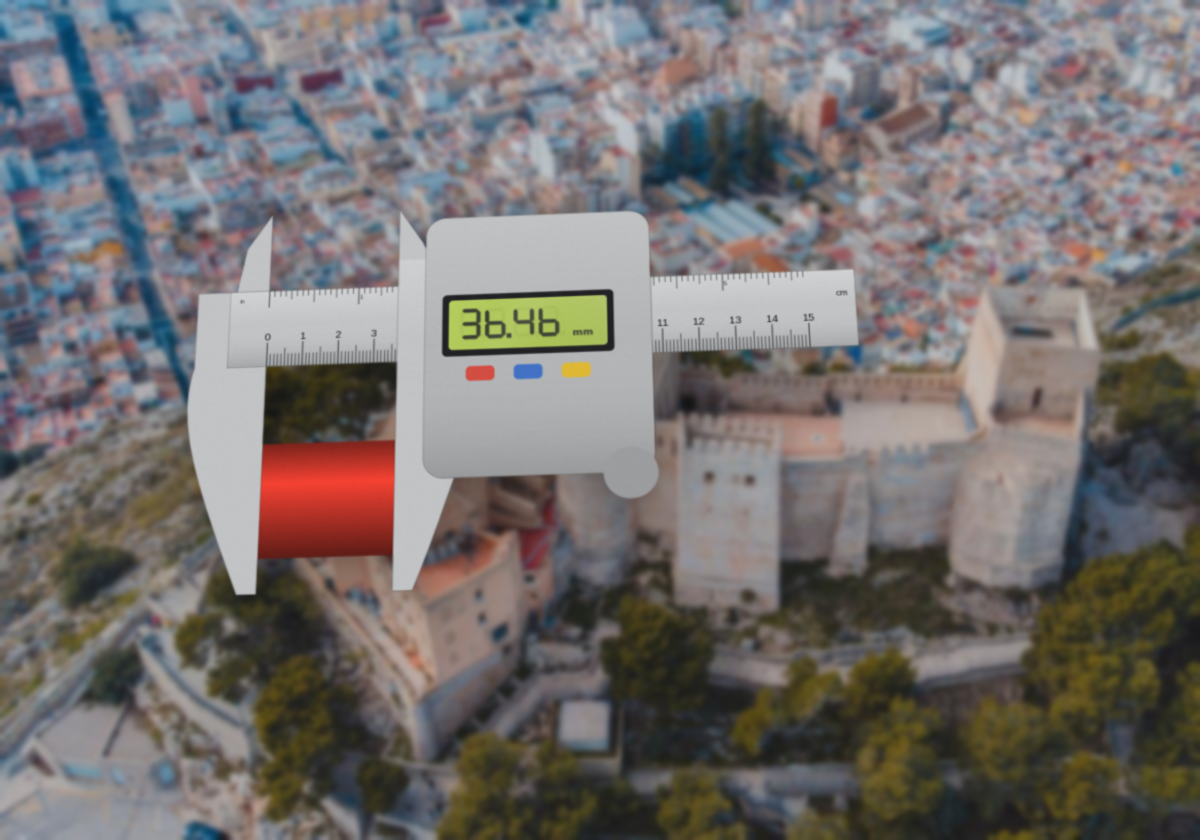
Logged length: {"value": 36.46, "unit": "mm"}
